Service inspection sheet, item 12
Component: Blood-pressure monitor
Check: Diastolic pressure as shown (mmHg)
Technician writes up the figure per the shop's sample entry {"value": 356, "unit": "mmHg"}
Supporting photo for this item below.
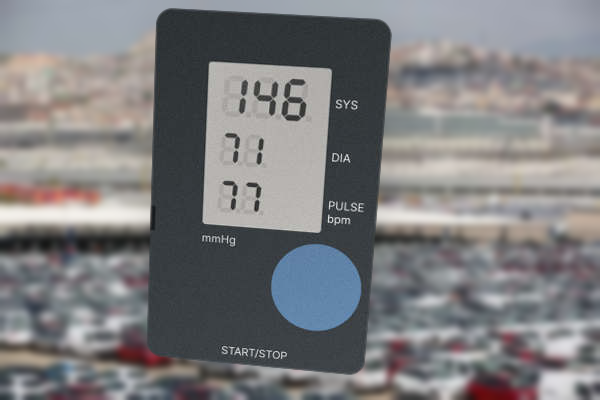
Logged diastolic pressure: {"value": 71, "unit": "mmHg"}
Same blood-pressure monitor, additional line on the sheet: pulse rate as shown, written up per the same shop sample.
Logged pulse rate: {"value": 77, "unit": "bpm"}
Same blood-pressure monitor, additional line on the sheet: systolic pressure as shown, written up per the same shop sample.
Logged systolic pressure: {"value": 146, "unit": "mmHg"}
